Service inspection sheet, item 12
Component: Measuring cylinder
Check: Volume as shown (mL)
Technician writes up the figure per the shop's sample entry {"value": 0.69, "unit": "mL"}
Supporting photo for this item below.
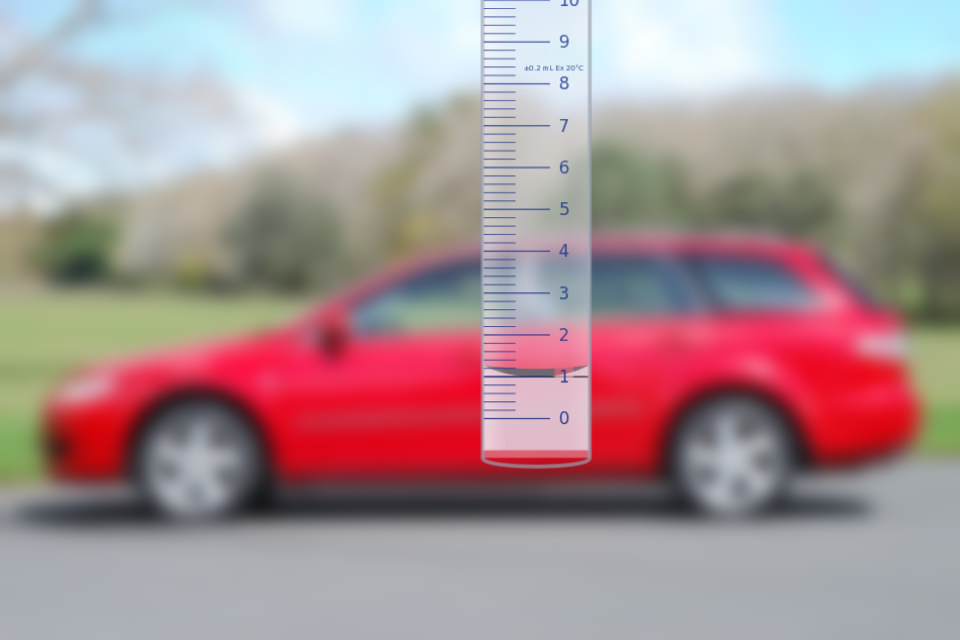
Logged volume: {"value": 1, "unit": "mL"}
